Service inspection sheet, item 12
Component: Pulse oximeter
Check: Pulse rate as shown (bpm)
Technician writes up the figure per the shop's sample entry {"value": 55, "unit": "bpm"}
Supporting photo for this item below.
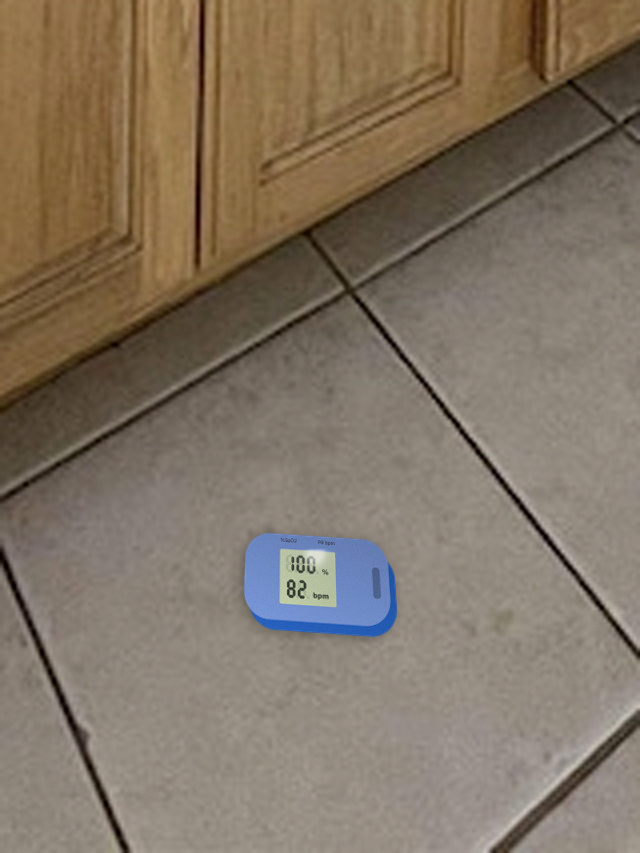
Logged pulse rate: {"value": 82, "unit": "bpm"}
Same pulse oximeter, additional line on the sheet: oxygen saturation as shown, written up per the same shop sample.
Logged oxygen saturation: {"value": 100, "unit": "%"}
